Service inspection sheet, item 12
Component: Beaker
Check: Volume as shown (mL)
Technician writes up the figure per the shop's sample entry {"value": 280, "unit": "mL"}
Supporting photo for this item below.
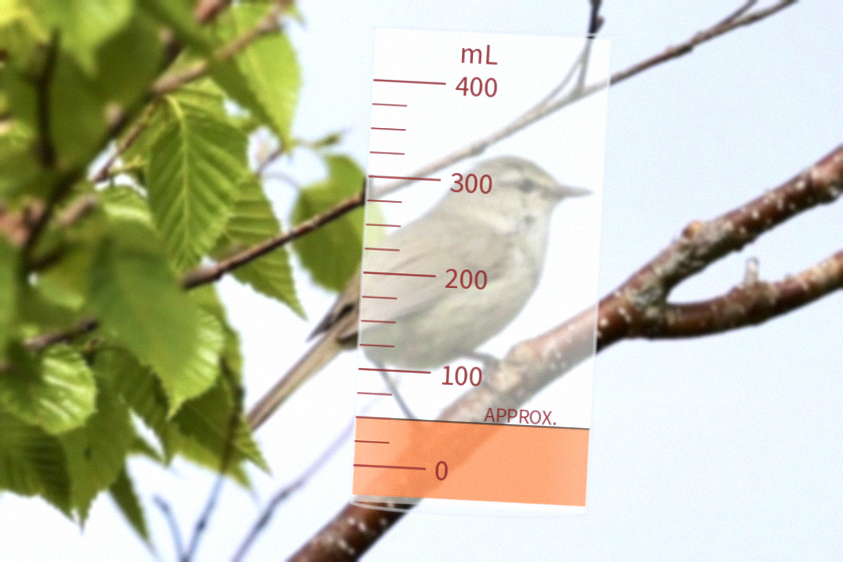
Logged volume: {"value": 50, "unit": "mL"}
